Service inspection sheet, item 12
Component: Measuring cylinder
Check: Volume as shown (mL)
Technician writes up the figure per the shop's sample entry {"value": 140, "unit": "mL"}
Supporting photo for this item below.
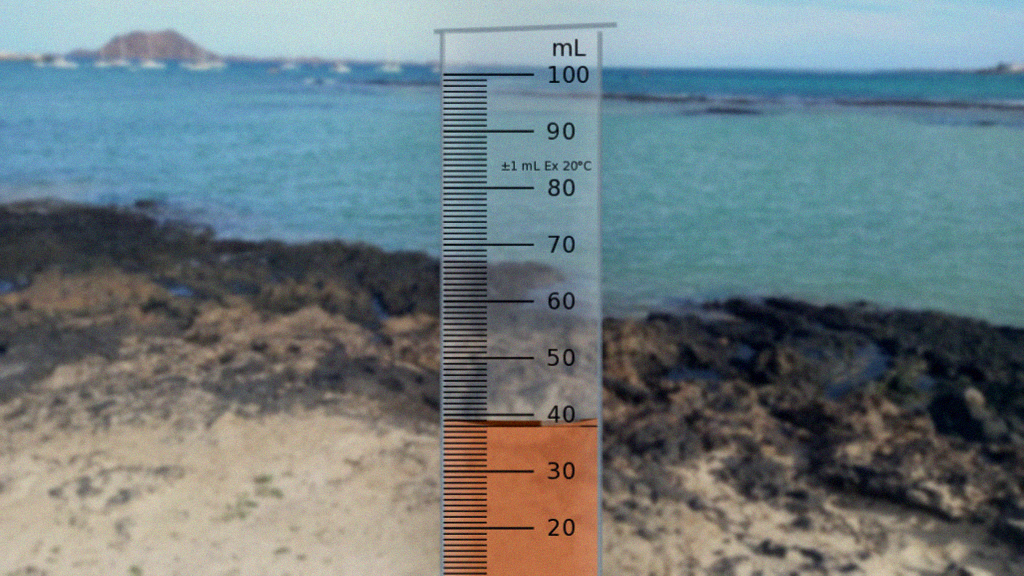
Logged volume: {"value": 38, "unit": "mL"}
